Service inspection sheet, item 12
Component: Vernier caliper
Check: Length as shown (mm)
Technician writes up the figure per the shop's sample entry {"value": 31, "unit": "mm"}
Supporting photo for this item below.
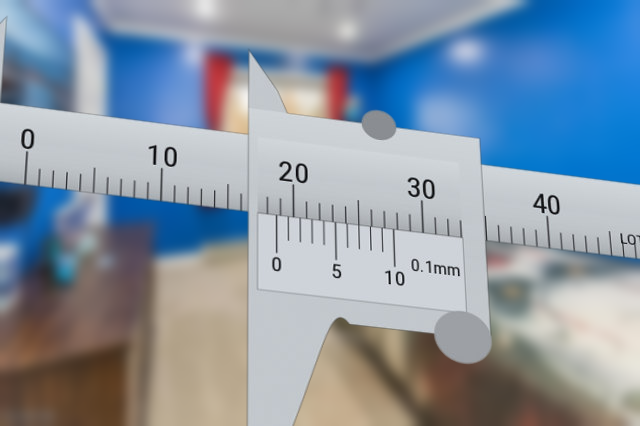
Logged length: {"value": 18.7, "unit": "mm"}
